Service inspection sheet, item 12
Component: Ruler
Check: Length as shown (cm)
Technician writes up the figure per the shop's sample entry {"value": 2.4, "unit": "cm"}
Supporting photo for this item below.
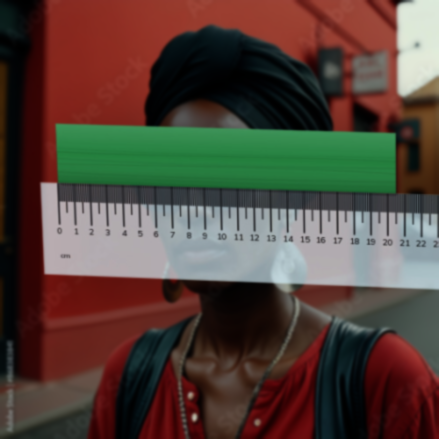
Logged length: {"value": 20.5, "unit": "cm"}
